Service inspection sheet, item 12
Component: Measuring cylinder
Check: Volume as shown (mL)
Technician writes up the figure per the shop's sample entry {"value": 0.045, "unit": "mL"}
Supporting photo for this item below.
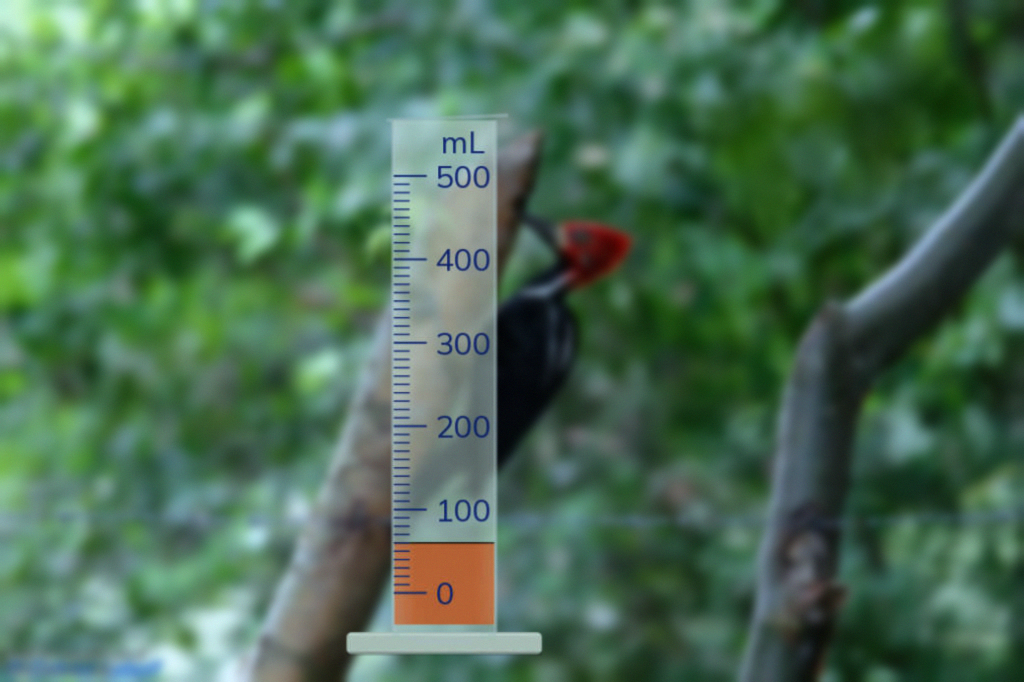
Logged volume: {"value": 60, "unit": "mL"}
